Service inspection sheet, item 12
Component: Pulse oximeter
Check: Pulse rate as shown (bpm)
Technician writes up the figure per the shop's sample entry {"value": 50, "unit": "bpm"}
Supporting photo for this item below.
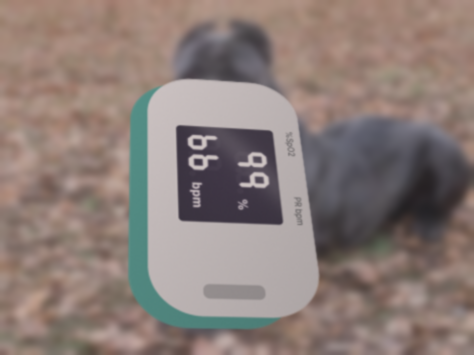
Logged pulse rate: {"value": 66, "unit": "bpm"}
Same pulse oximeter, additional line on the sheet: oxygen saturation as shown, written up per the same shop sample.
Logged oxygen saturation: {"value": 99, "unit": "%"}
